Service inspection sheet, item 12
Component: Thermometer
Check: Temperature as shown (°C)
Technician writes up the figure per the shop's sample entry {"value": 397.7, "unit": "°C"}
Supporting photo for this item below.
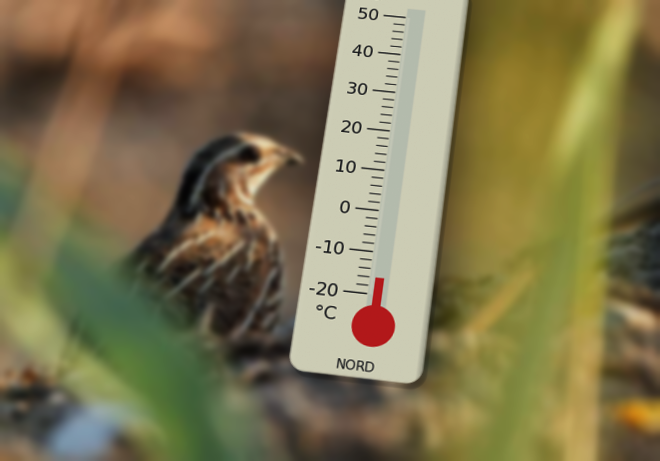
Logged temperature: {"value": -16, "unit": "°C"}
